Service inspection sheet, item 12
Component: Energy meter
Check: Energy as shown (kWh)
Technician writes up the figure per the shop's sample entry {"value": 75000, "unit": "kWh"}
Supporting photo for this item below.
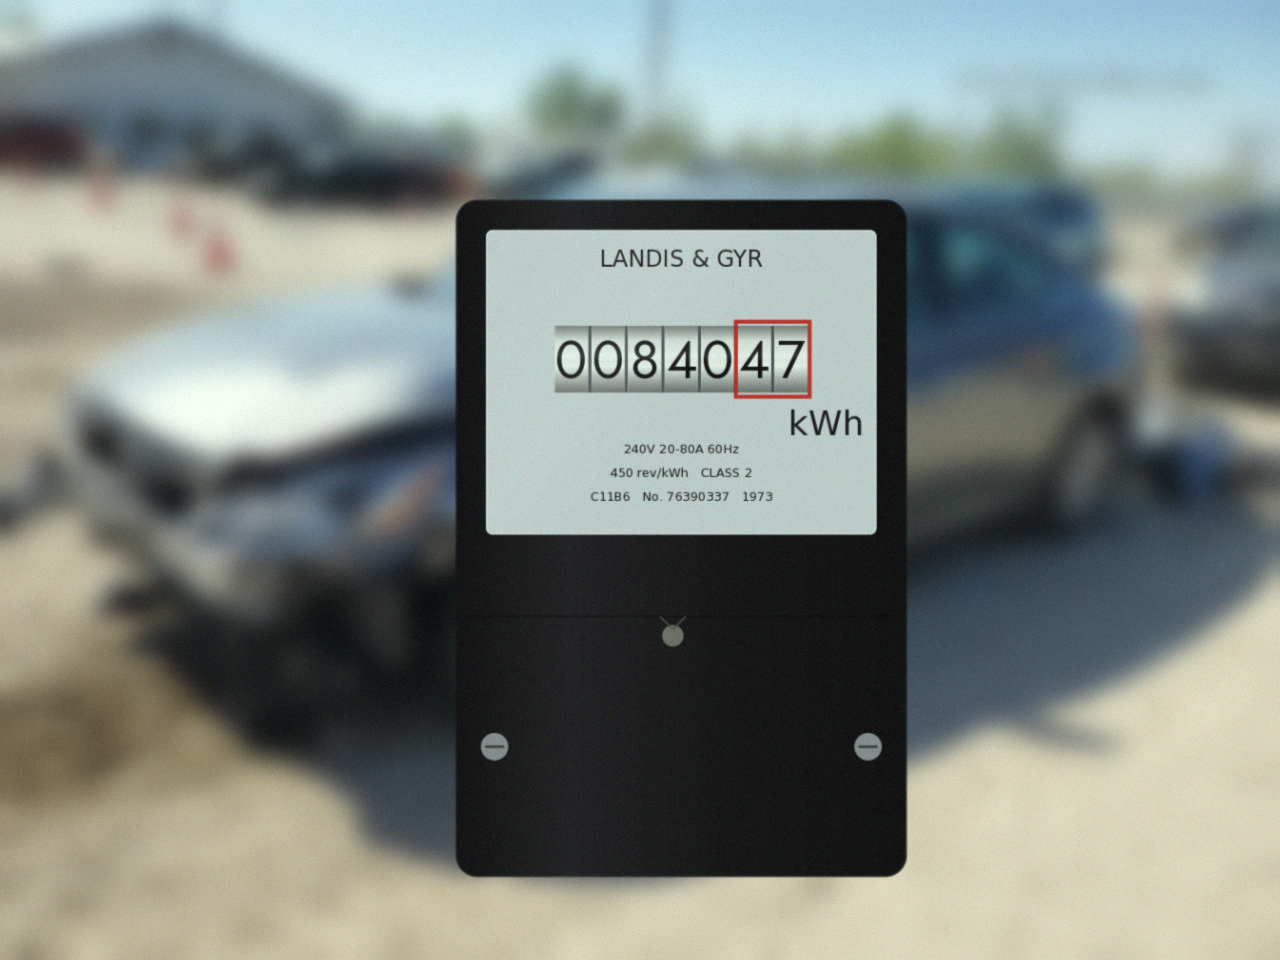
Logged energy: {"value": 840.47, "unit": "kWh"}
